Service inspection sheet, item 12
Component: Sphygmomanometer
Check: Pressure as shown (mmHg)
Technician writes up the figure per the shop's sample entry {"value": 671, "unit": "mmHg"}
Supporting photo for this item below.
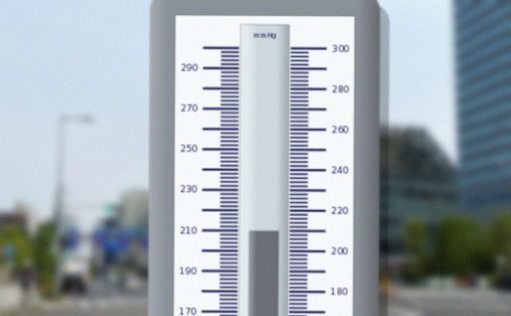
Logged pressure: {"value": 210, "unit": "mmHg"}
